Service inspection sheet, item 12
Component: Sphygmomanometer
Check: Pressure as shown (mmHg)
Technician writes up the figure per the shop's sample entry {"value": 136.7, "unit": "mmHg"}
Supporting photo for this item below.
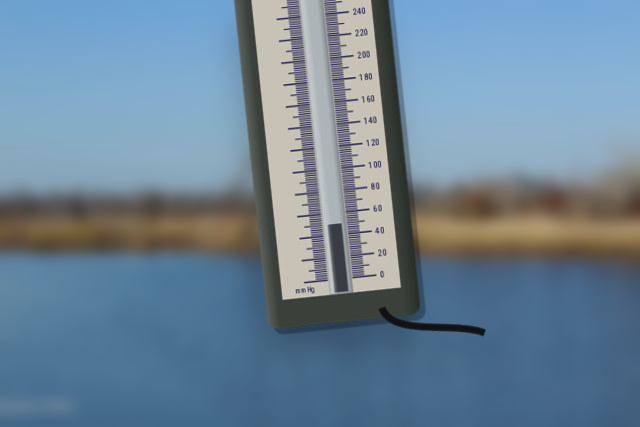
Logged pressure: {"value": 50, "unit": "mmHg"}
